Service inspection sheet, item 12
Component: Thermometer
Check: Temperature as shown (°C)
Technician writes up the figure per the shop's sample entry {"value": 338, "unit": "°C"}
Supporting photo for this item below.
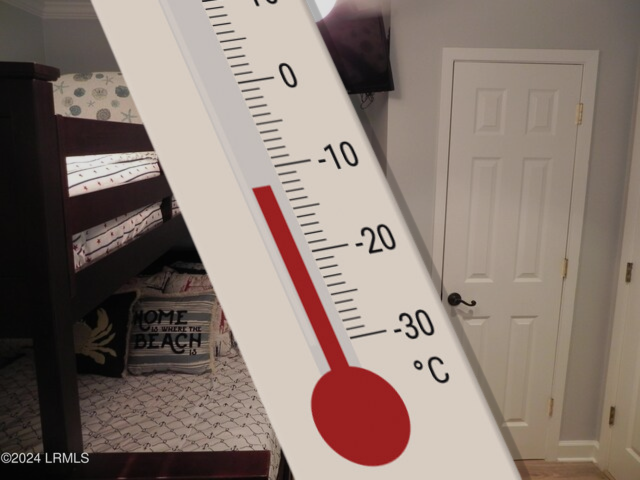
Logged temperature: {"value": -12, "unit": "°C"}
